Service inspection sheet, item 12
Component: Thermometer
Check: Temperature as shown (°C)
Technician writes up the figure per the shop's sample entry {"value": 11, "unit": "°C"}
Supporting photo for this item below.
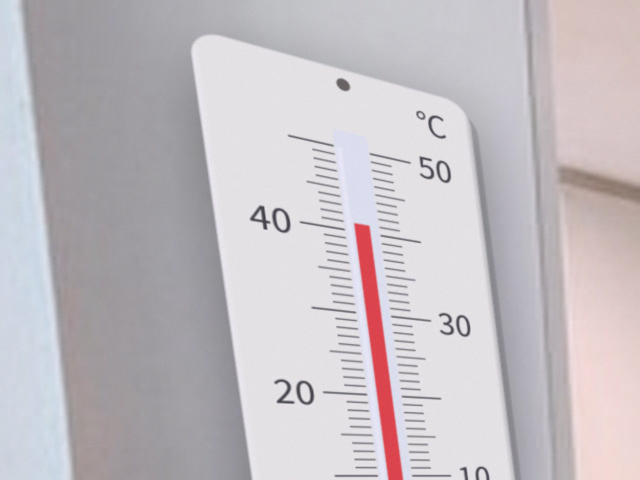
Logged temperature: {"value": 41, "unit": "°C"}
